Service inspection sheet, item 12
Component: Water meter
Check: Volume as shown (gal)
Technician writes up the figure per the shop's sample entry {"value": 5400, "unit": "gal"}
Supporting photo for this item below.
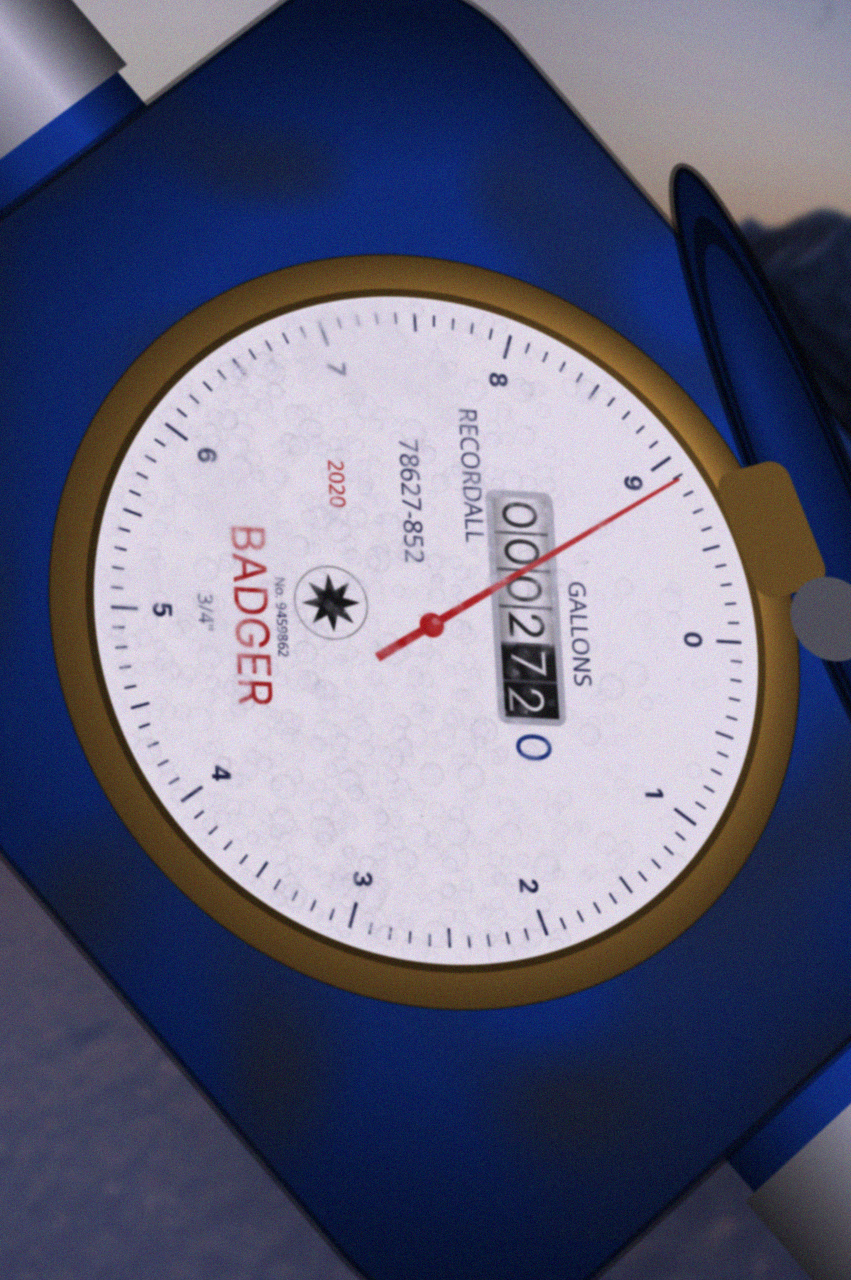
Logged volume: {"value": 2719.1, "unit": "gal"}
